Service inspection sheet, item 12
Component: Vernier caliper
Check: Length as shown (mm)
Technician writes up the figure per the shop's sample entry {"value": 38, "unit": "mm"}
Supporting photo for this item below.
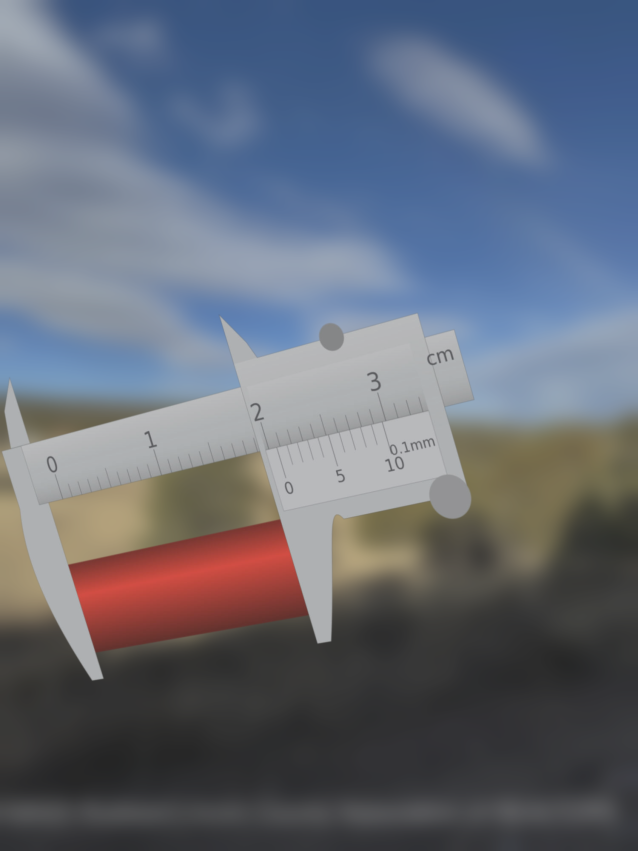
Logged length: {"value": 20.7, "unit": "mm"}
